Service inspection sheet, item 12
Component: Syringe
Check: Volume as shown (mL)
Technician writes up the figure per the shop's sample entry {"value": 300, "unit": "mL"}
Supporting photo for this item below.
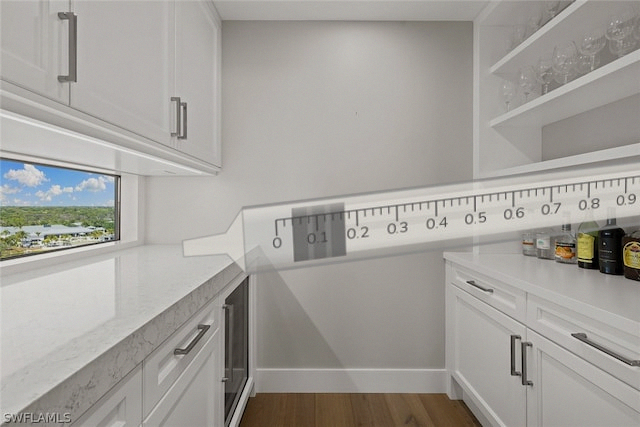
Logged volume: {"value": 0.04, "unit": "mL"}
